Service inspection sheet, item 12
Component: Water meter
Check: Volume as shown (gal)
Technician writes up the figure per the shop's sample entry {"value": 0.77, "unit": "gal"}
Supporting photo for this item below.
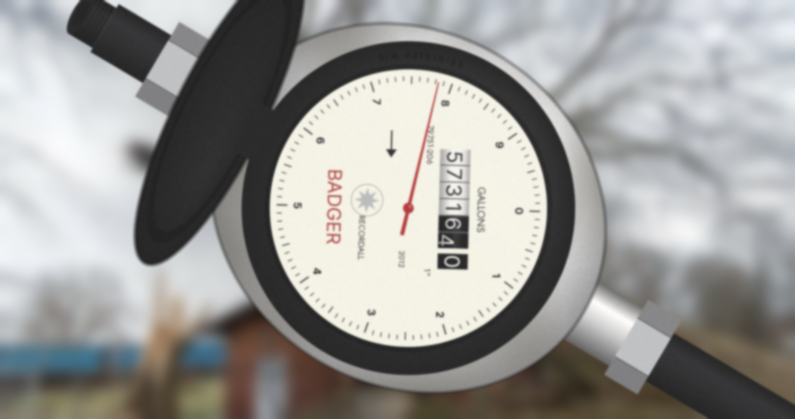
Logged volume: {"value": 5731637.8, "unit": "gal"}
